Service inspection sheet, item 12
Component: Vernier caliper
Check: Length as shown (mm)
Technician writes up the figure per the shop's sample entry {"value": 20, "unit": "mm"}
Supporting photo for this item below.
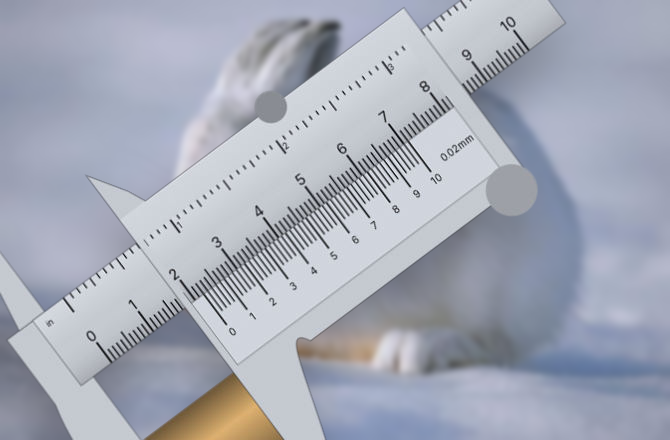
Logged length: {"value": 22.0, "unit": "mm"}
